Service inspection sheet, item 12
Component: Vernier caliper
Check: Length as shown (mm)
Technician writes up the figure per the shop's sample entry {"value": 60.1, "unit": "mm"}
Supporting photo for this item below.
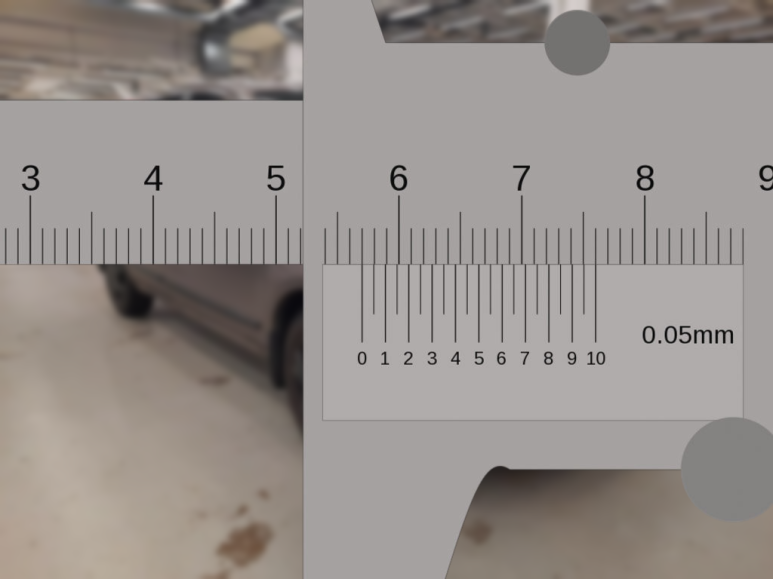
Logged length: {"value": 57.0, "unit": "mm"}
